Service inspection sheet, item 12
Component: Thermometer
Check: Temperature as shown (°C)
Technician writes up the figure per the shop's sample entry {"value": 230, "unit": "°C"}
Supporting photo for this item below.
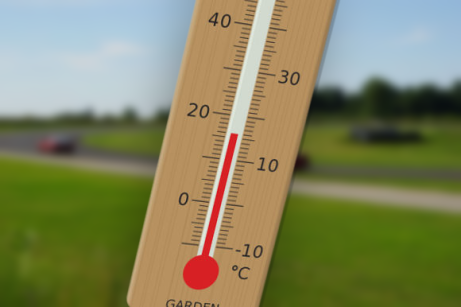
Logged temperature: {"value": 16, "unit": "°C"}
